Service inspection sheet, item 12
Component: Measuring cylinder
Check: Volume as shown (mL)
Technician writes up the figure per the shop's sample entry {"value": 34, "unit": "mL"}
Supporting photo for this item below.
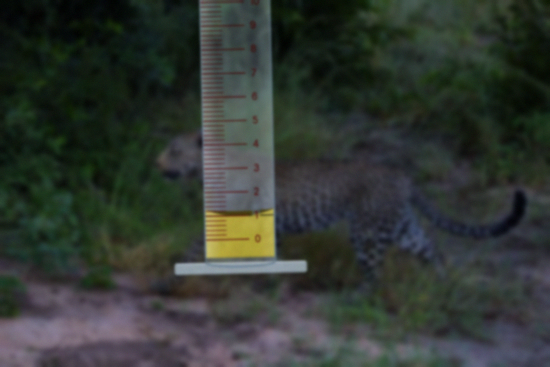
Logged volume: {"value": 1, "unit": "mL"}
